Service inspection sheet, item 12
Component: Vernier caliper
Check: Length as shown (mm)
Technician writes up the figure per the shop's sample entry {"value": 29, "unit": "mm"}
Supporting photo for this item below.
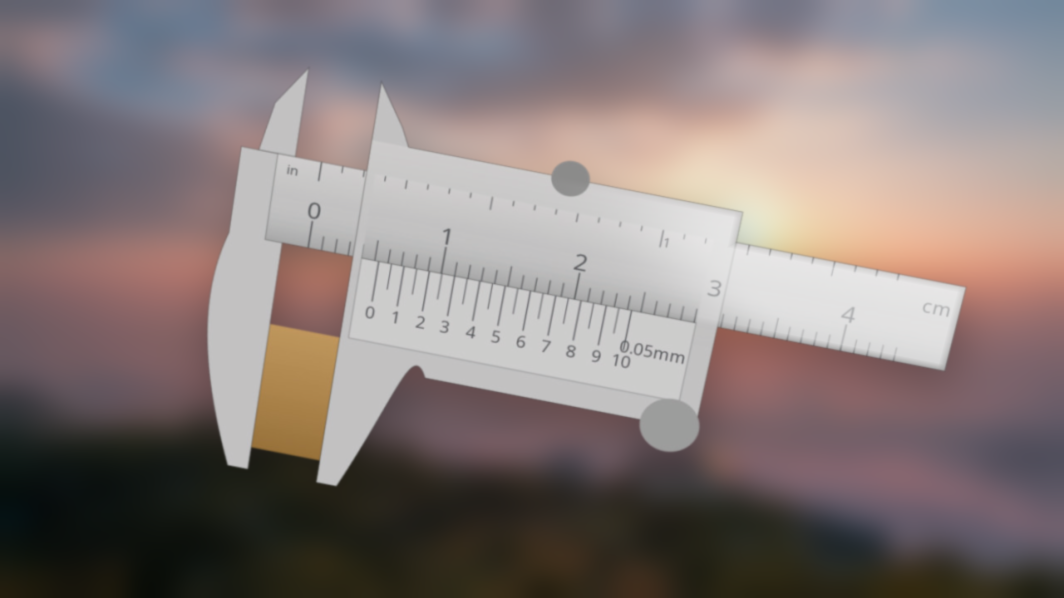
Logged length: {"value": 5.3, "unit": "mm"}
